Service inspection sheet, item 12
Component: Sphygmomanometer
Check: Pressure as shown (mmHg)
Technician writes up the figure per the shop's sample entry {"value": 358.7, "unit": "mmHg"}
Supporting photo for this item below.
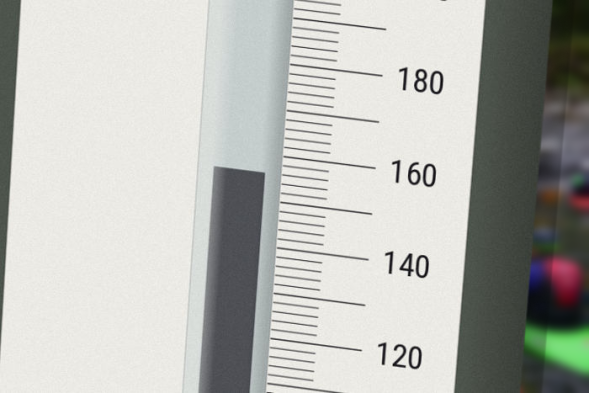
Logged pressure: {"value": 156, "unit": "mmHg"}
